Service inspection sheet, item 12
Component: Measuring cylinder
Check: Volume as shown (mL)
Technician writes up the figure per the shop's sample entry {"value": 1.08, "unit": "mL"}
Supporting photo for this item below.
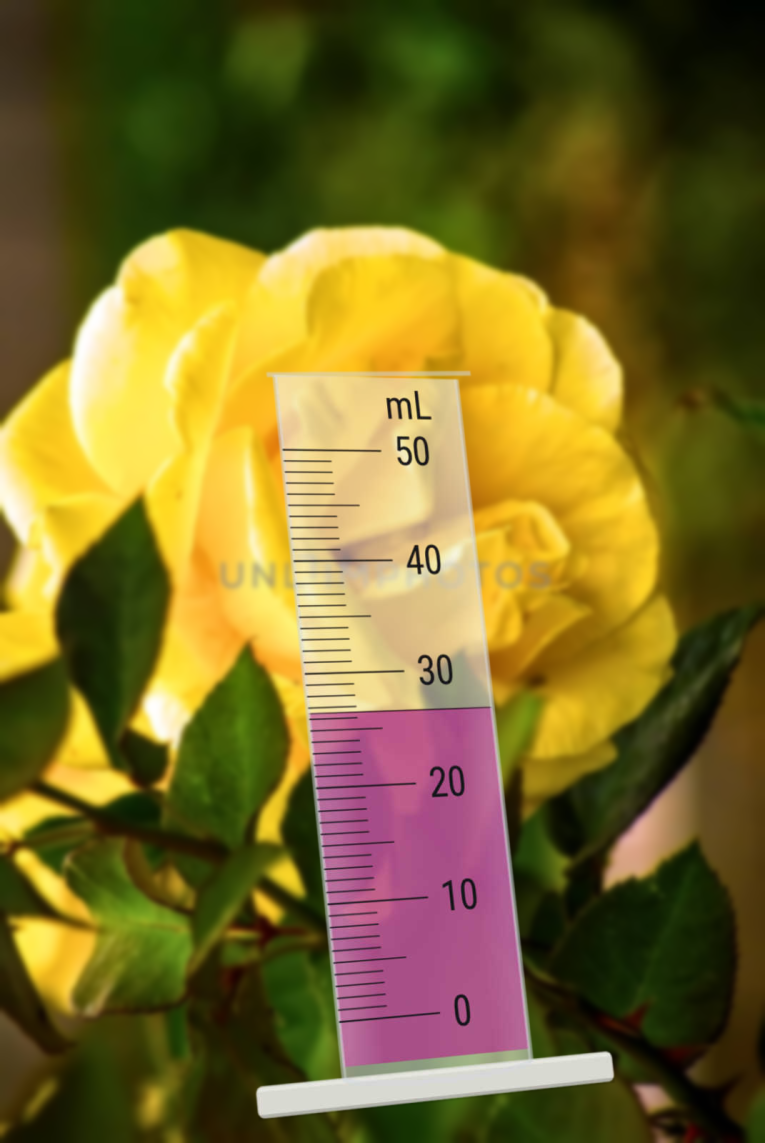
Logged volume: {"value": 26.5, "unit": "mL"}
